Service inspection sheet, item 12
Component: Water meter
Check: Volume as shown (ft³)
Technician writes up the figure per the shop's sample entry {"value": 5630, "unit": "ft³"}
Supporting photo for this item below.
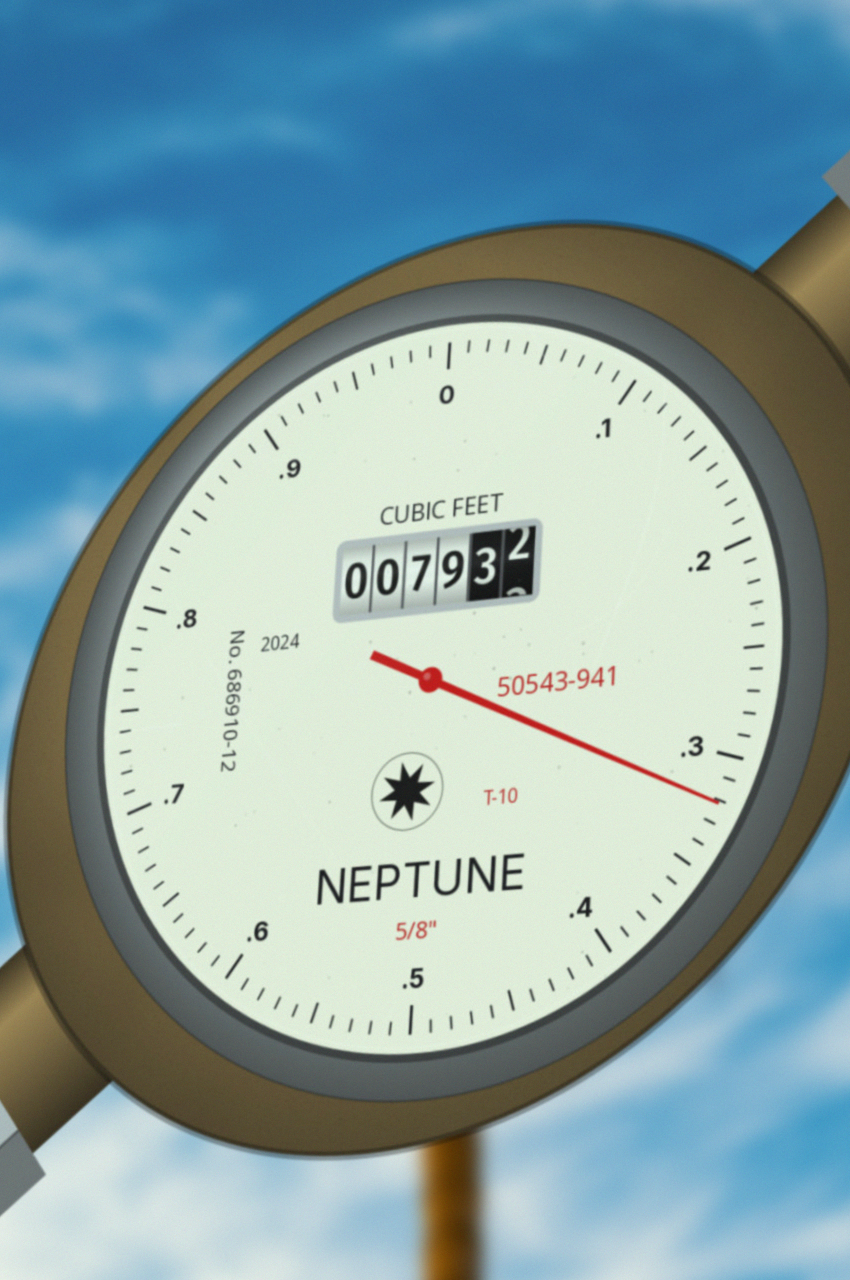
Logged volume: {"value": 7932.32, "unit": "ft³"}
